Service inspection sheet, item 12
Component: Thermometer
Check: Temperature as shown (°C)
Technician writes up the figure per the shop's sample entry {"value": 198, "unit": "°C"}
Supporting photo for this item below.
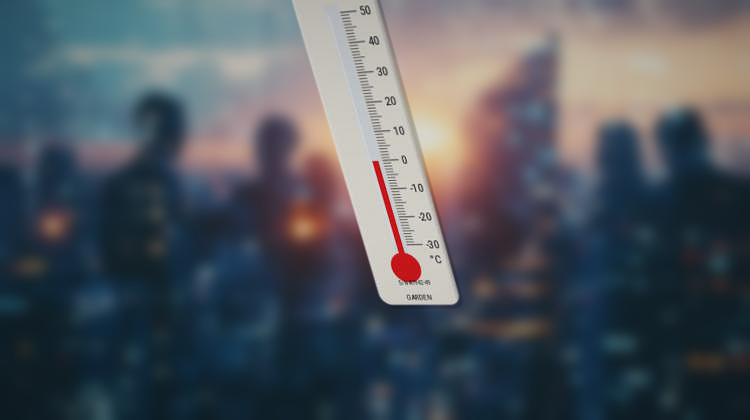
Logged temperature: {"value": 0, "unit": "°C"}
